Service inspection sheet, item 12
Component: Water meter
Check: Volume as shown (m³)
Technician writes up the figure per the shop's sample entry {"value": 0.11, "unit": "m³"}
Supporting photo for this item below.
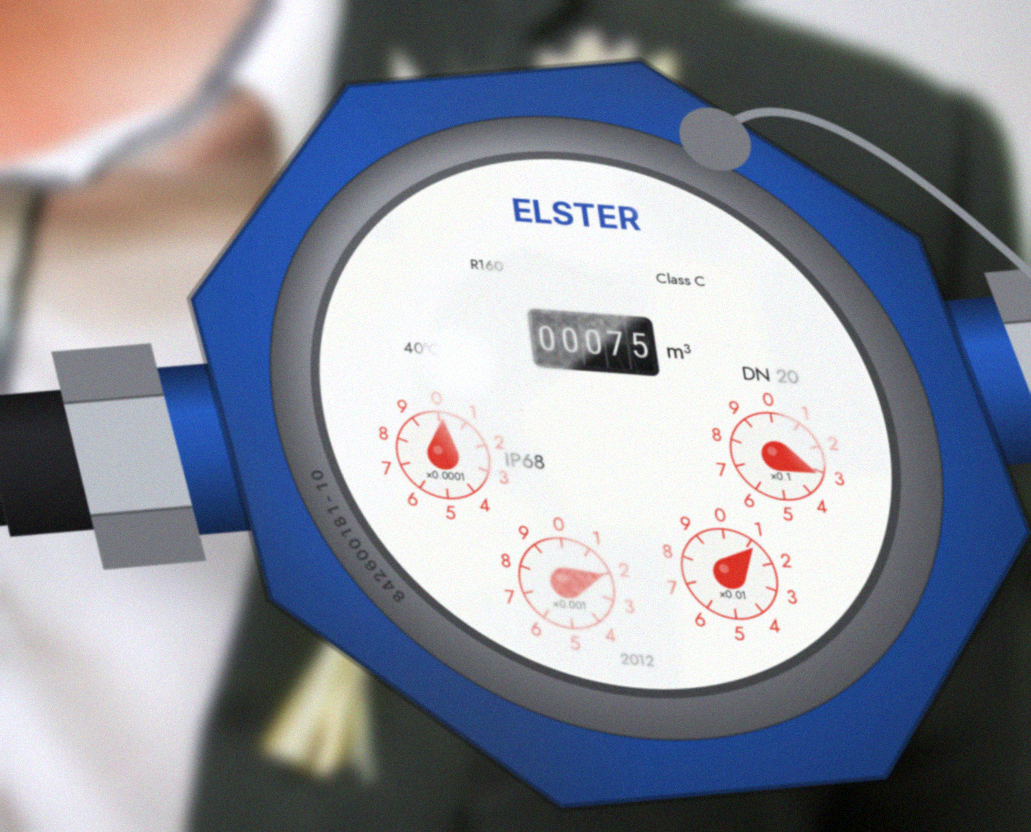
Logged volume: {"value": 75.3120, "unit": "m³"}
